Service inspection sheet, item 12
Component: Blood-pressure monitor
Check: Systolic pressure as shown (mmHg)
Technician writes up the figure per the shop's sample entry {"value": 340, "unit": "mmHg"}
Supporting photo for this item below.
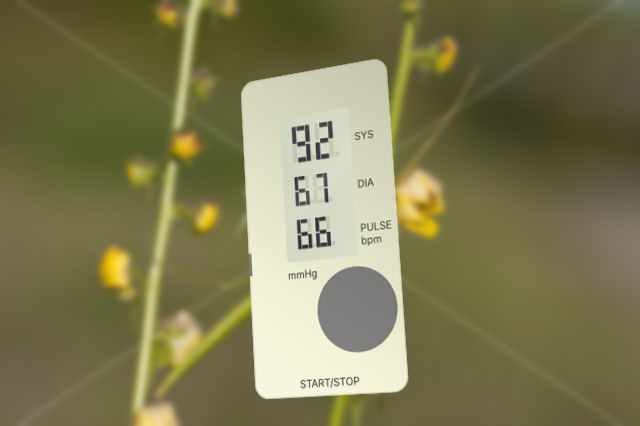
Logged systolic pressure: {"value": 92, "unit": "mmHg"}
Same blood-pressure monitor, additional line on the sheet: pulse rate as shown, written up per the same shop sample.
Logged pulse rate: {"value": 66, "unit": "bpm"}
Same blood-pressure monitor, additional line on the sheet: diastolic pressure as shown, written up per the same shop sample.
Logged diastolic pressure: {"value": 67, "unit": "mmHg"}
